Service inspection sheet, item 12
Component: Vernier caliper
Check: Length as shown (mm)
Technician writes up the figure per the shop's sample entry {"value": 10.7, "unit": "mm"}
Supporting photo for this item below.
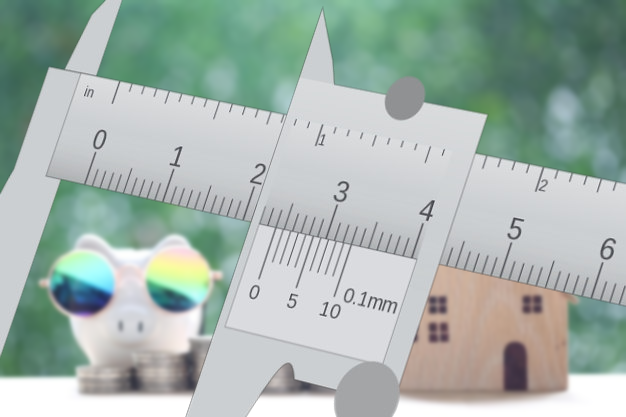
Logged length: {"value": 24.0, "unit": "mm"}
